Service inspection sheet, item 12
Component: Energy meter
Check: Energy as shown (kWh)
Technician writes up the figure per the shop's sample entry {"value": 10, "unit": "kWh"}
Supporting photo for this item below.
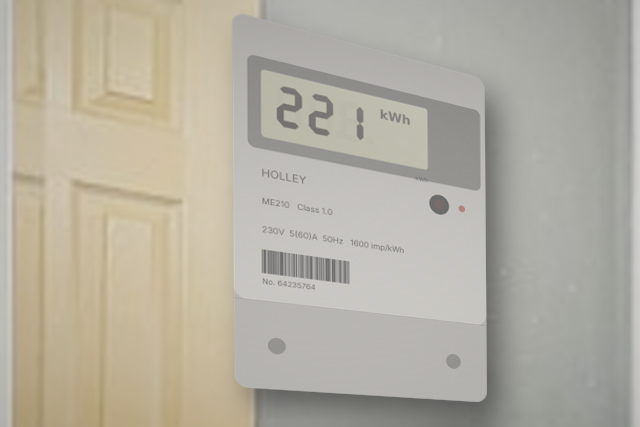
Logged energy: {"value": 221, "unit": "kWh"}
